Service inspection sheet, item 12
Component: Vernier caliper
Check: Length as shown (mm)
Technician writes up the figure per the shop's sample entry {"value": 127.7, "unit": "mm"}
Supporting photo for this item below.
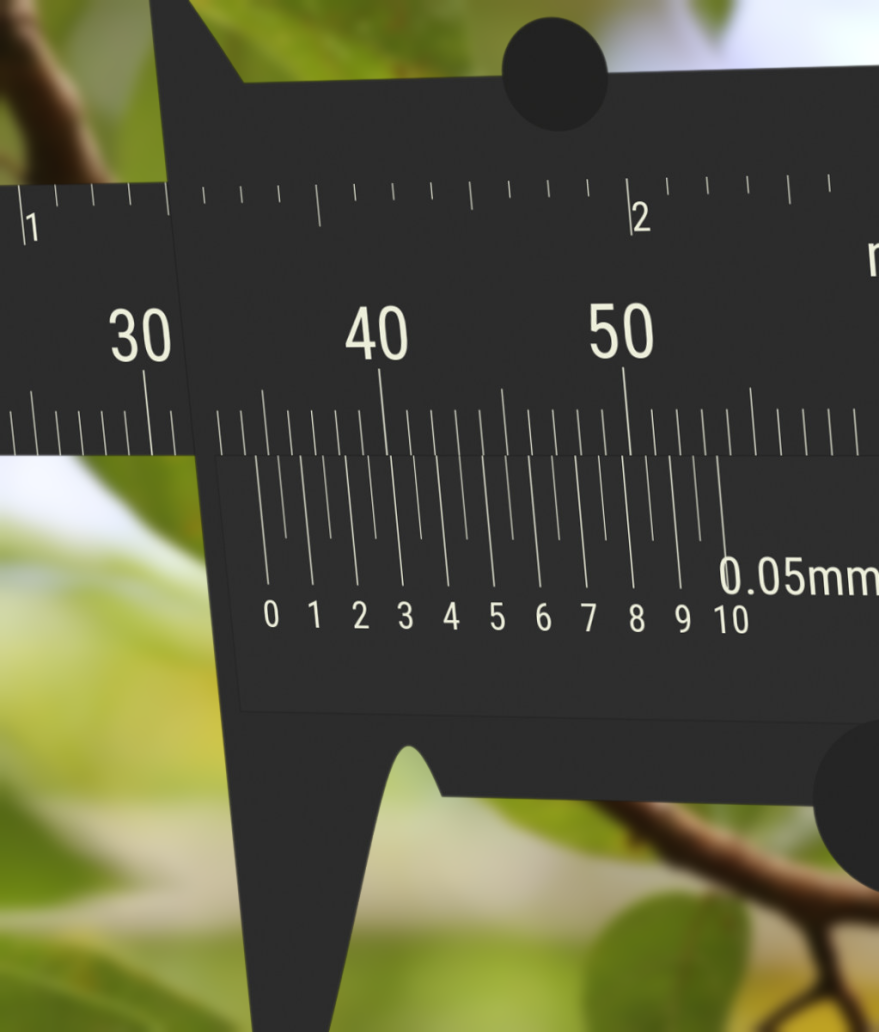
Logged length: {"value": 34.45, "unit": "mm"}
